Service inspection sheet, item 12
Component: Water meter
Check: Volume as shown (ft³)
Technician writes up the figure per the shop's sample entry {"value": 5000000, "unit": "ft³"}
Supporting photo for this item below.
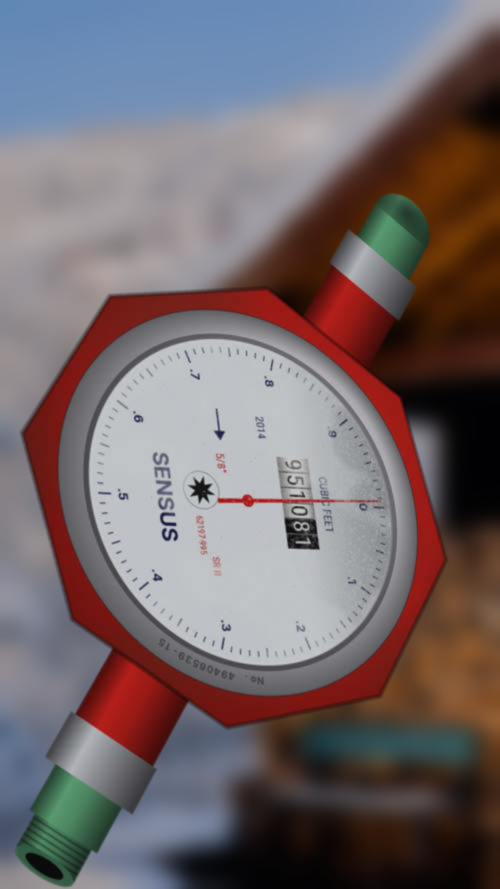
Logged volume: {"value": 951080.99, "unit": "ft³"}
